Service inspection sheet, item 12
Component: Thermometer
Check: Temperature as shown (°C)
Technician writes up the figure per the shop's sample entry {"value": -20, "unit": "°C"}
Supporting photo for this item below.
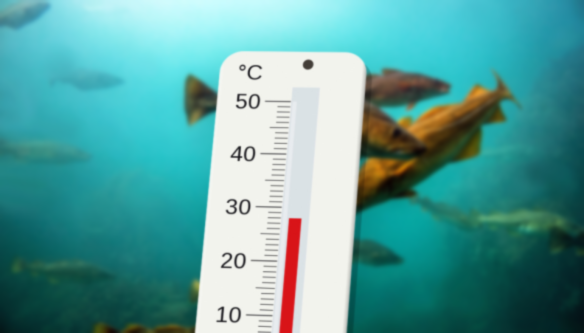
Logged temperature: {"value": 28, "unit": "°C"}
